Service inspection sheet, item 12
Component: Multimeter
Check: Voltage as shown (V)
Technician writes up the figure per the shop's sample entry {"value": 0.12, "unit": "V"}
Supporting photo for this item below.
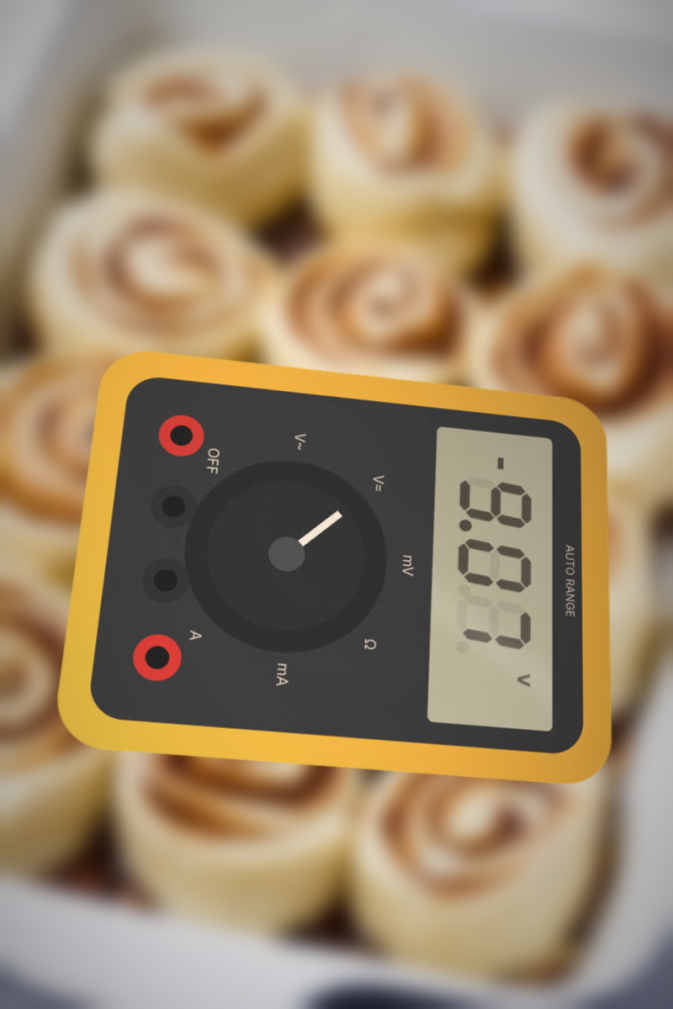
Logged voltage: {"value": -9.07, "unit": "V"}
